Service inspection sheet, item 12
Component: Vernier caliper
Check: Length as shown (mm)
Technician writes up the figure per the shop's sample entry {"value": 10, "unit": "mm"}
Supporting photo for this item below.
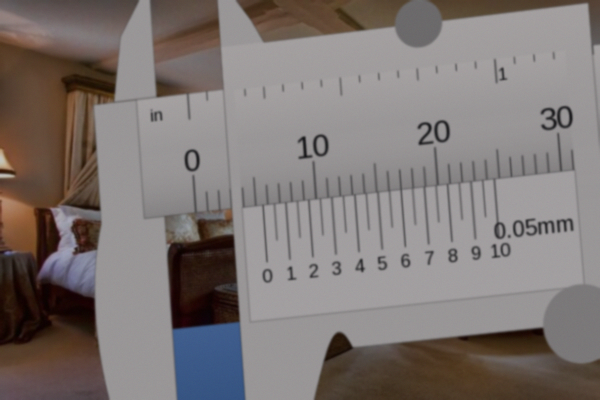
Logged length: {"value": 5.6, "unit": "mm"}
